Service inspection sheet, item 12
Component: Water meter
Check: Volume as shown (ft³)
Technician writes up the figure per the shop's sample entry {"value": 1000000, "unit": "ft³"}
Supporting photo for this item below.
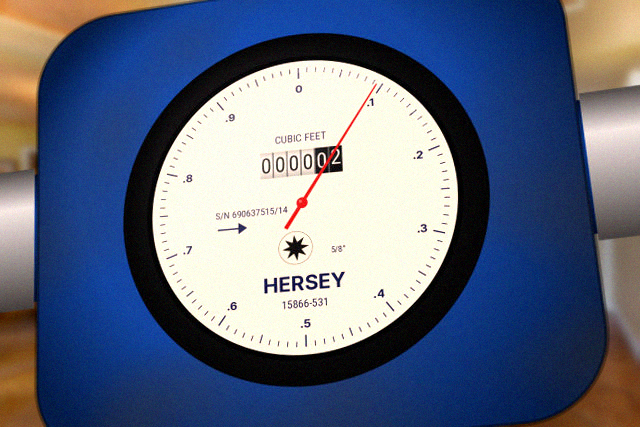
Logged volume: {"value": 2.09, "unit": "ft³"}
